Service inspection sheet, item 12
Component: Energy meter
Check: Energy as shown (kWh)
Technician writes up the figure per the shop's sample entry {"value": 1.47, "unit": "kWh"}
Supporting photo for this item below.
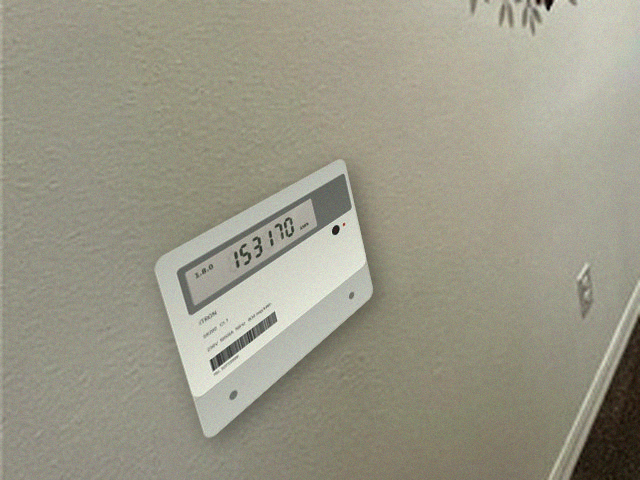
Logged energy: {"value": 153170, "unit": "kWh"}
